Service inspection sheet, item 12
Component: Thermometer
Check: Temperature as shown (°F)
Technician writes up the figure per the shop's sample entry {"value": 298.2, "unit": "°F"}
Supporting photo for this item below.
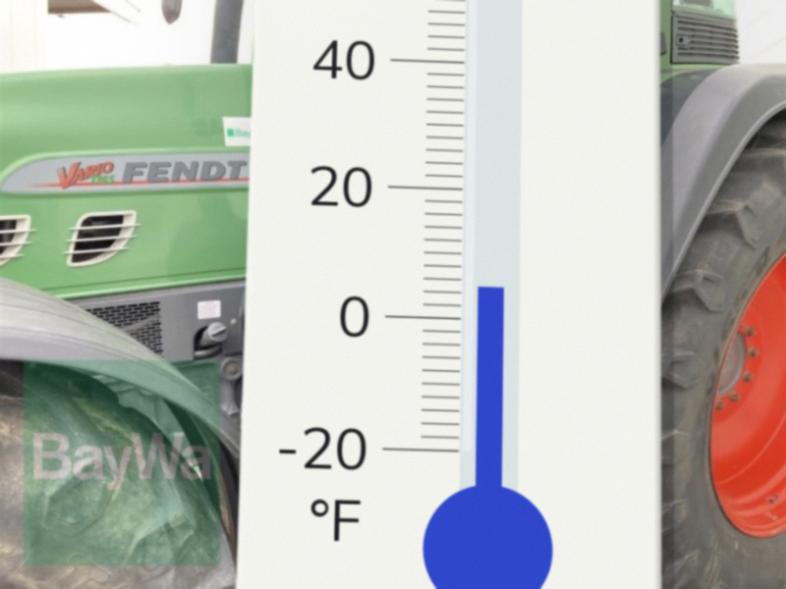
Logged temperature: {"value": 5, "unit": "°F"}
